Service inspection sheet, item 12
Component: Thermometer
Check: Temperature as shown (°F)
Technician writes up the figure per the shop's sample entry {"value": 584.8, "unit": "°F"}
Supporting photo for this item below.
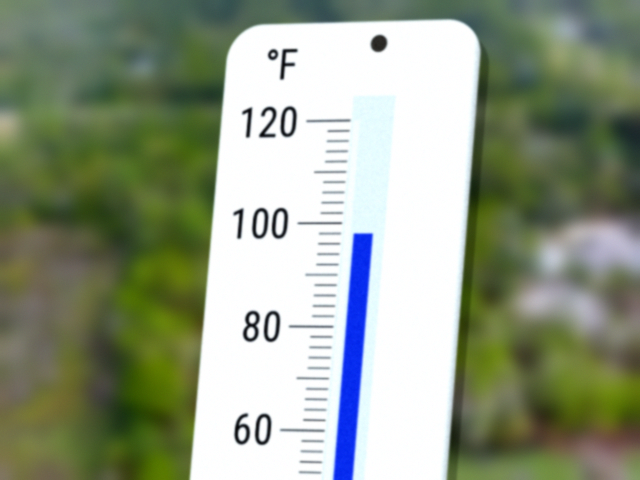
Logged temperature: {"value": 98, "unit": "°F"}
